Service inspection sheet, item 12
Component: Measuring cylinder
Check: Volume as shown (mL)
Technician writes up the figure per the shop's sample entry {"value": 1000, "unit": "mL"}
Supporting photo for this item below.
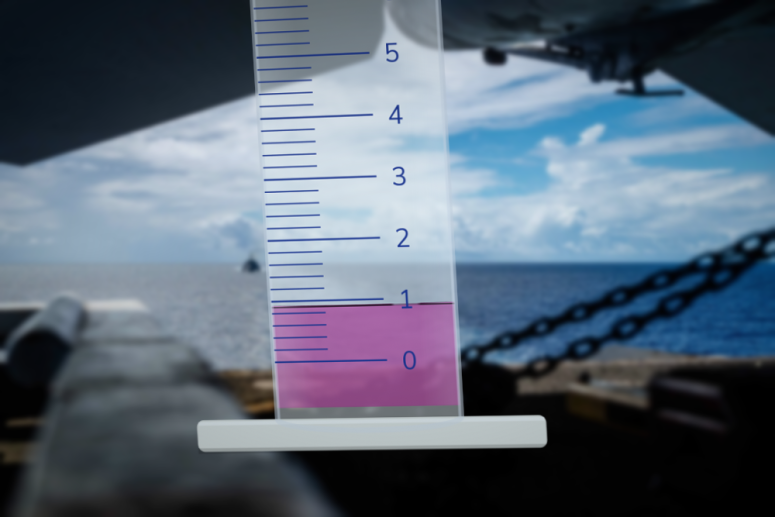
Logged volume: {"value": 0.9, "unit": "mL"}
